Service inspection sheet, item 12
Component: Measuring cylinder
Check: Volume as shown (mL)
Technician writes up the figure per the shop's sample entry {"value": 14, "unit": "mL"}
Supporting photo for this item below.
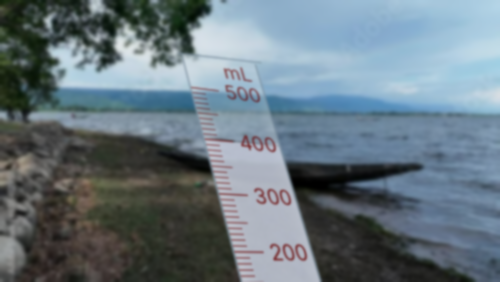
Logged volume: {"value": 400, "unit": "mL"}
